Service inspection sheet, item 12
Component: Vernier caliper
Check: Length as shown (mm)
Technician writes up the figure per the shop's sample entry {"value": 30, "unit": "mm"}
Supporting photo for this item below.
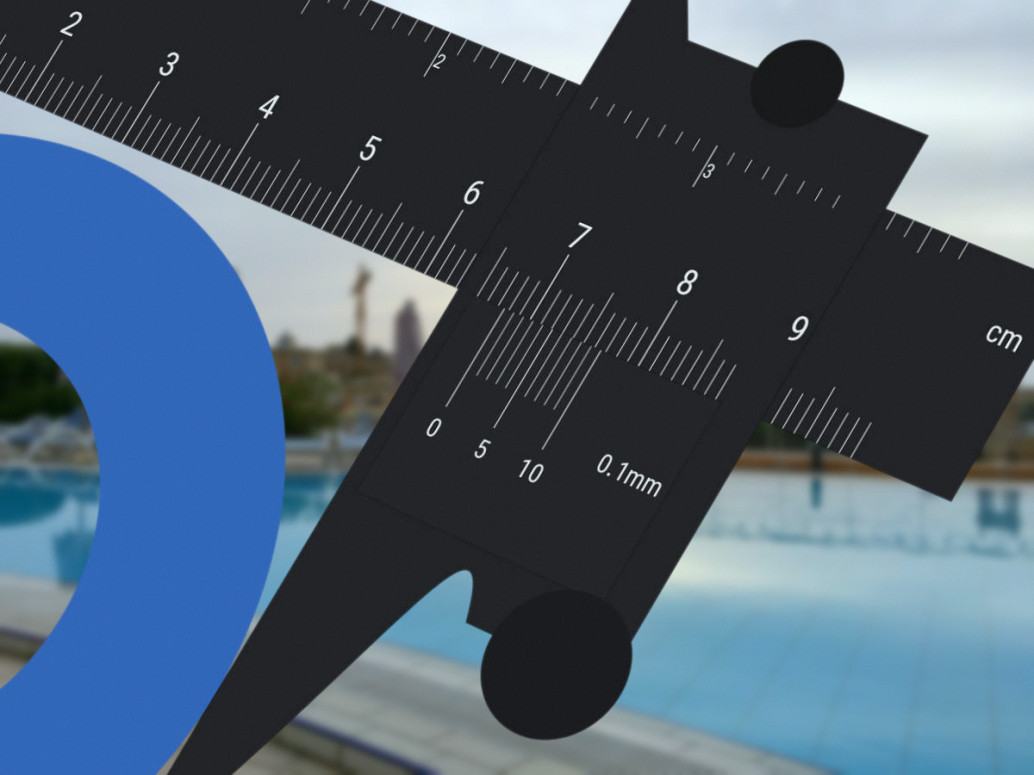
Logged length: {"value": 67.6, "unit": "mm"}
